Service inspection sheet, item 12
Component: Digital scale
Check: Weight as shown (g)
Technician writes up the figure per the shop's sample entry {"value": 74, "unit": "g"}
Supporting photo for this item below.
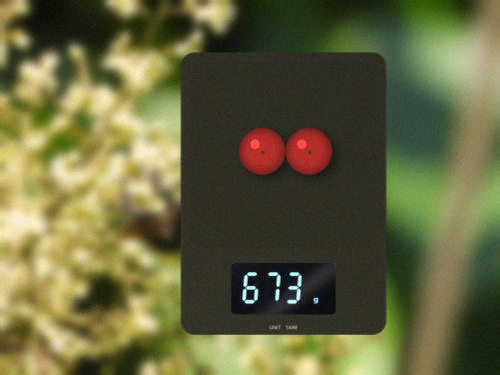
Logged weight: {"value": 673, "unit": "g"}
